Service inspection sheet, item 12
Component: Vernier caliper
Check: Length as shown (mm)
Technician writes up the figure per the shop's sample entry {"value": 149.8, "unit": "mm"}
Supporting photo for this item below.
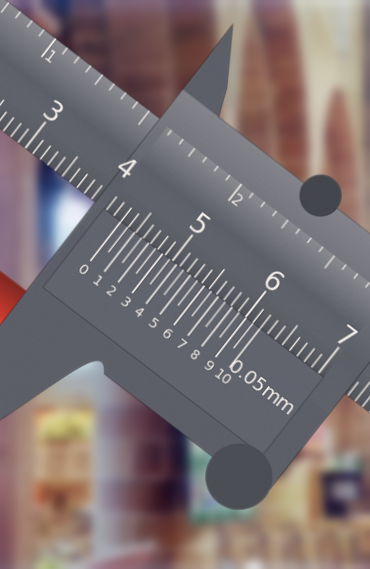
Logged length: {"value": 43.0, "unit": "mm"}
